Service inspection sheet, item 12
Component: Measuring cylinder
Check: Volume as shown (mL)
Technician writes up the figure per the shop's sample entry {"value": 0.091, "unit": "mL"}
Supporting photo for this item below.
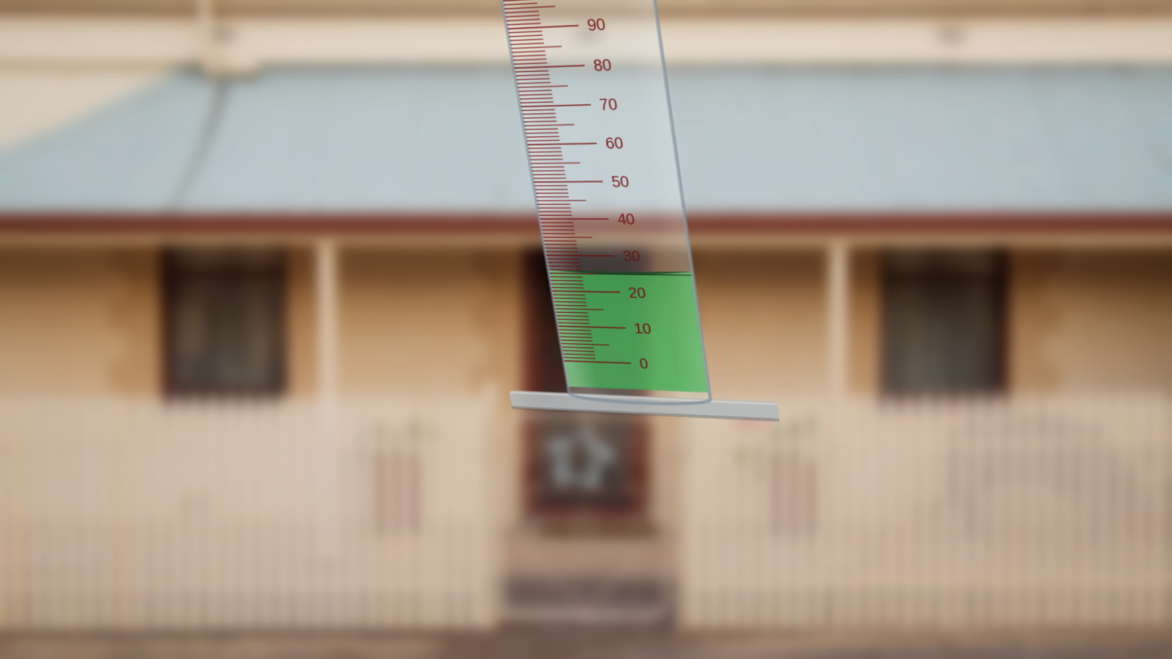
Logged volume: {"value": 25, "unit": "mL"}
